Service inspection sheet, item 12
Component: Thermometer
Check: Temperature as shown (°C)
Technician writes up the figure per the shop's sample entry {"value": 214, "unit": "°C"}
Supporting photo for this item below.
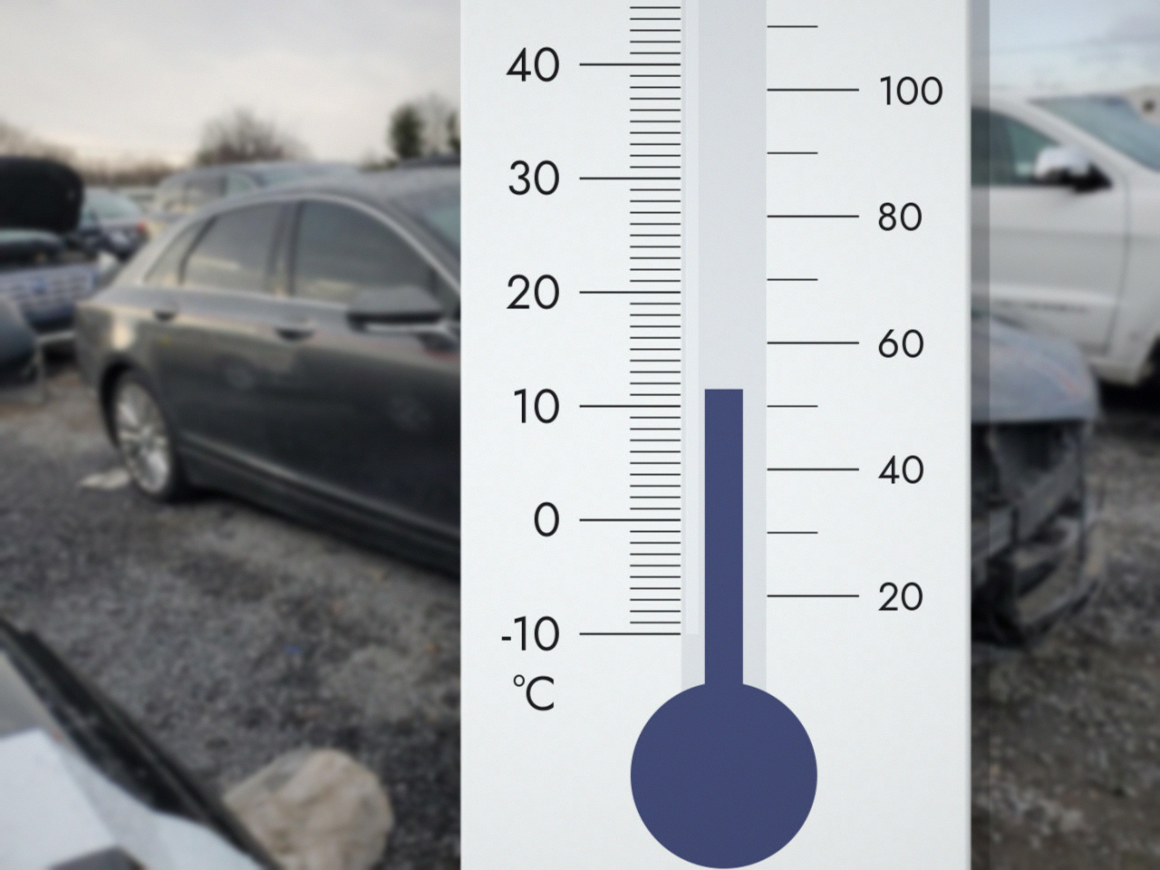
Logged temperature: {"value": 11.5, "unit": "°C"}
